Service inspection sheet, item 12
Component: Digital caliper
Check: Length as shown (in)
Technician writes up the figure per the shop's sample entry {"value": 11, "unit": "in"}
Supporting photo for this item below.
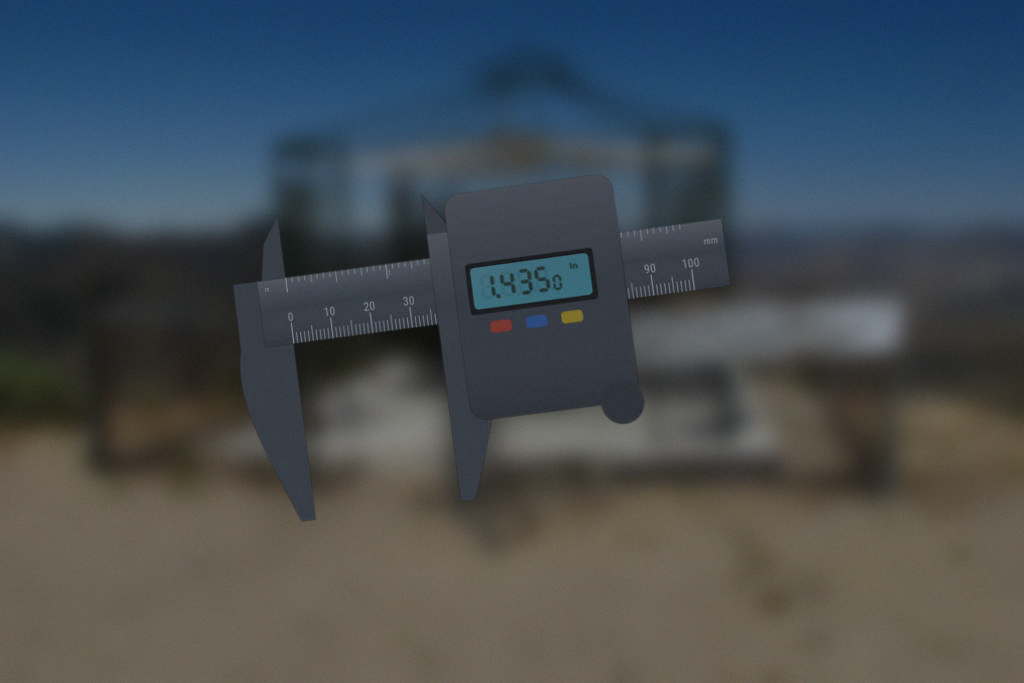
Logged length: {"value": 1.4350, "unit": "in"}
